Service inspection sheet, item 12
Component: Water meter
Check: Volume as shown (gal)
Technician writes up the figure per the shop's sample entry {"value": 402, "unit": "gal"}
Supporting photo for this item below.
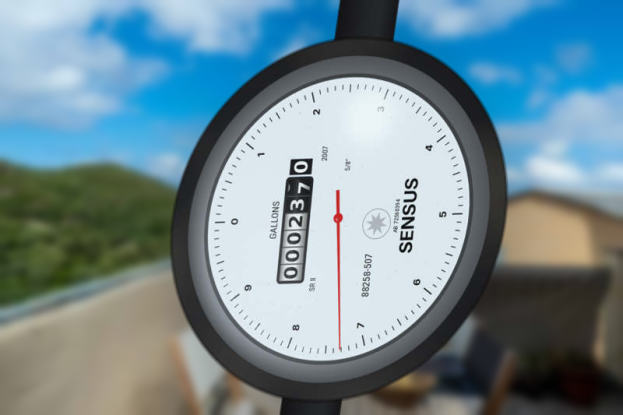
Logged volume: {"value": 2367.3, "unit": "gal"}
